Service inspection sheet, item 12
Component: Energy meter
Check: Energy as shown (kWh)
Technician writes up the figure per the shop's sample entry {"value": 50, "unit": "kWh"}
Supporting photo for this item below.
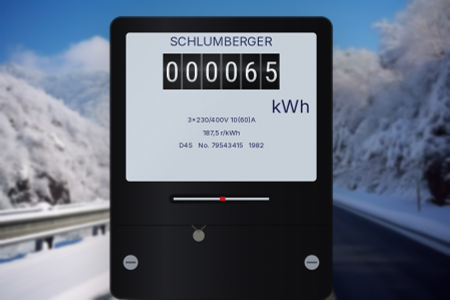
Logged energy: {"value": 65, "unit": "kWh"}
